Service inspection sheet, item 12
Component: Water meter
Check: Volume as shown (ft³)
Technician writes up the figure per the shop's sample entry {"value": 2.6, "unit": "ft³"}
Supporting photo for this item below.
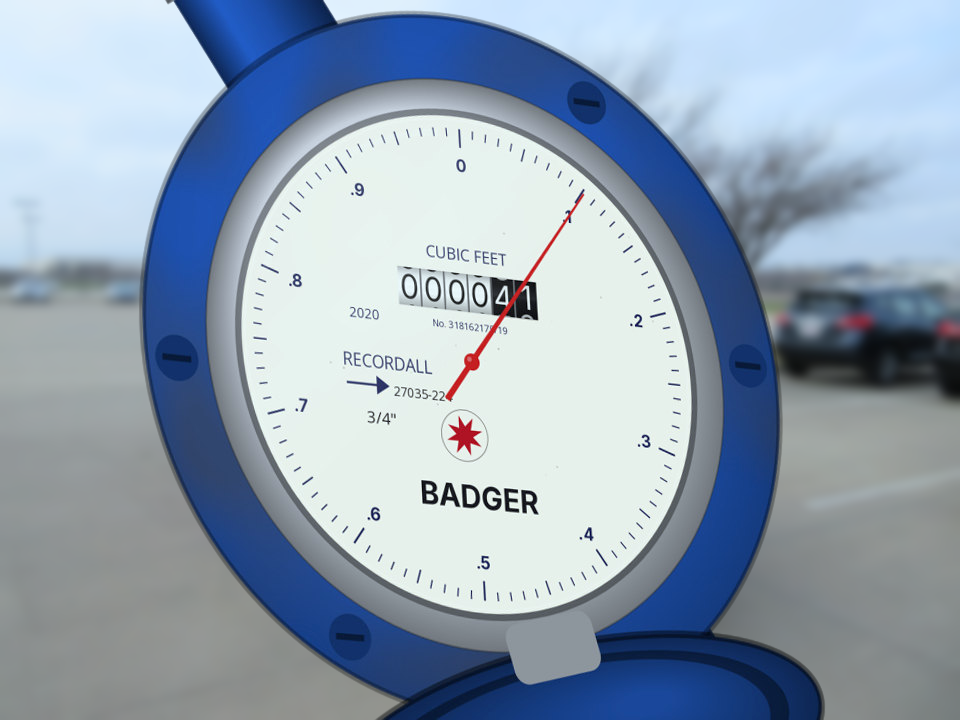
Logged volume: {"value": 41.10, "unit": "ft³"}
